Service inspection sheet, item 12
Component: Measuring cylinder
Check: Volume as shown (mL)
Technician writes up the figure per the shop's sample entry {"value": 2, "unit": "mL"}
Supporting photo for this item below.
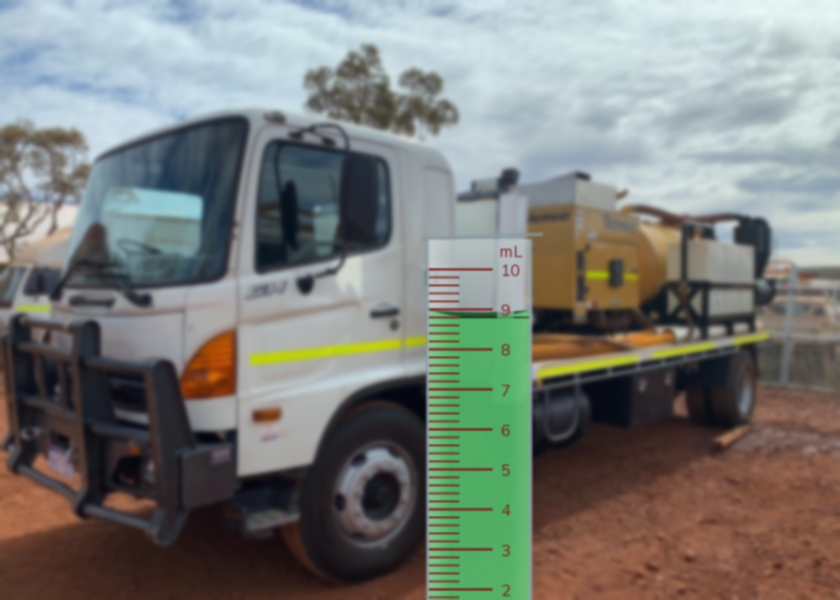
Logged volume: {"value": 8.8, "unit": "mL"}
